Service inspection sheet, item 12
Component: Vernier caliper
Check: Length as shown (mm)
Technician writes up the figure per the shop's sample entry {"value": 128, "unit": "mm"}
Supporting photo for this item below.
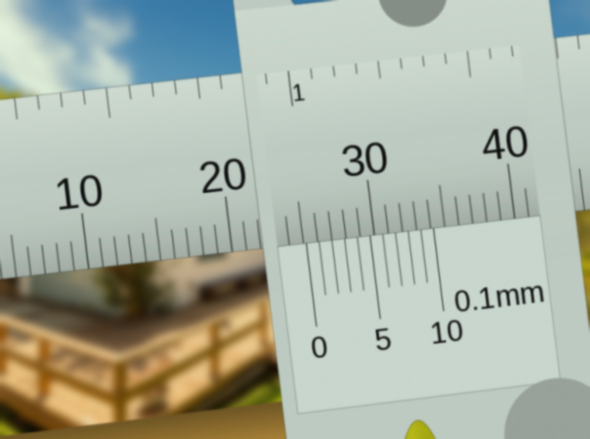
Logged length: {"value": 25.2, "unit": "mm"}
